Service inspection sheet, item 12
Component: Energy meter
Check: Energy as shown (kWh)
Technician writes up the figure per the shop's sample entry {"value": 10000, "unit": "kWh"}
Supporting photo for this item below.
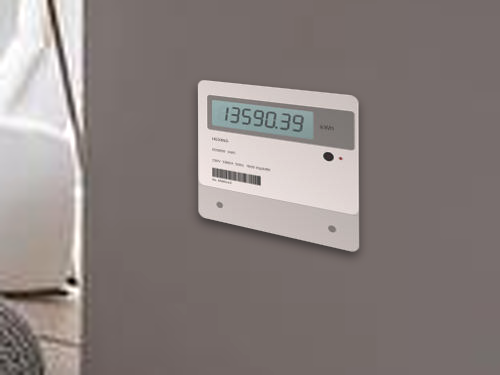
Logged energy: {"value": 13590.39, "unit": "kWh"}
